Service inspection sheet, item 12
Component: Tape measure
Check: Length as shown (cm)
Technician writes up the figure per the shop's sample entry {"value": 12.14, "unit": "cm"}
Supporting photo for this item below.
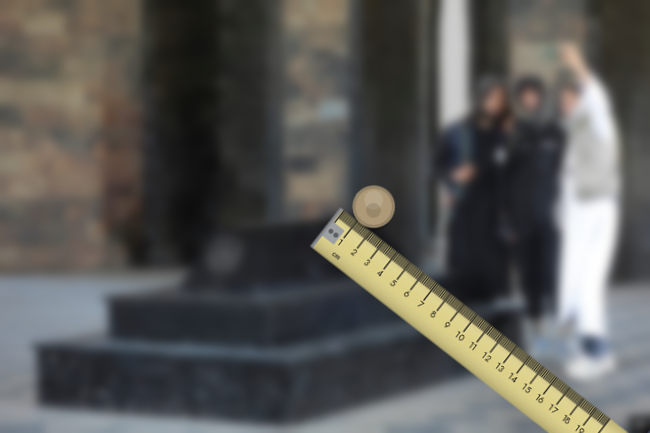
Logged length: {"value": 2.5, "unit": "cm"}
